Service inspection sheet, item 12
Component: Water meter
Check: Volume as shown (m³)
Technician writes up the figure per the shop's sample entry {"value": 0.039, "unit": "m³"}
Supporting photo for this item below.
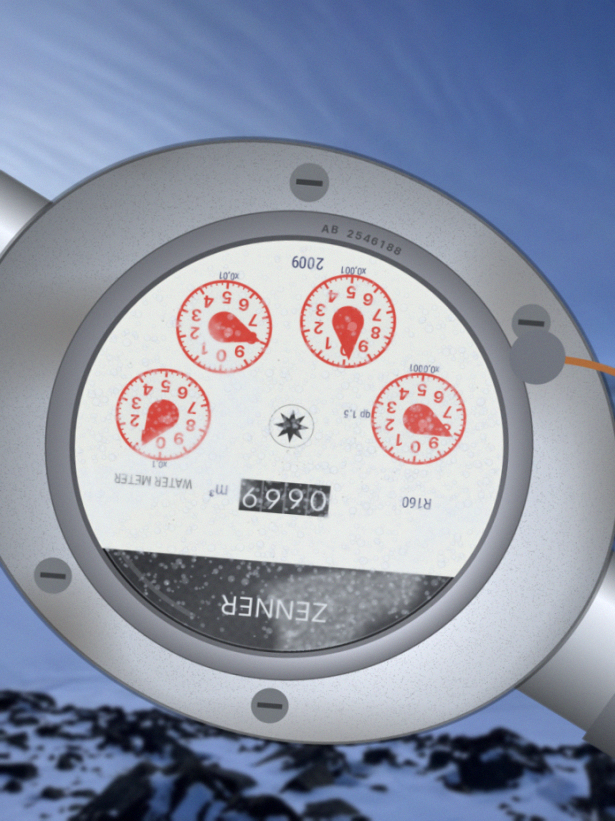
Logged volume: {"value": 669.0798, "unit": "m³"}
